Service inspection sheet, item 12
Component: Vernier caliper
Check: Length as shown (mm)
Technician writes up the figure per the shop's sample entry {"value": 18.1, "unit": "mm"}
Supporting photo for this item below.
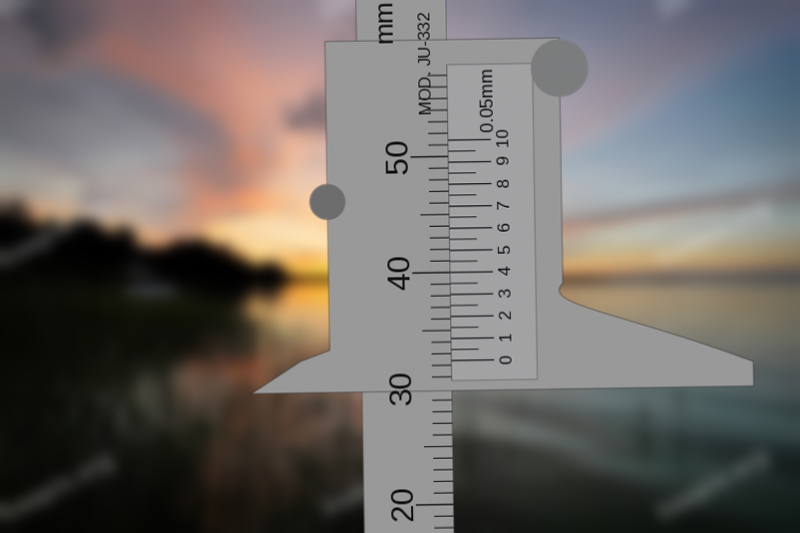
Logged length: {"value": 32.4, "unit": "mm"}
